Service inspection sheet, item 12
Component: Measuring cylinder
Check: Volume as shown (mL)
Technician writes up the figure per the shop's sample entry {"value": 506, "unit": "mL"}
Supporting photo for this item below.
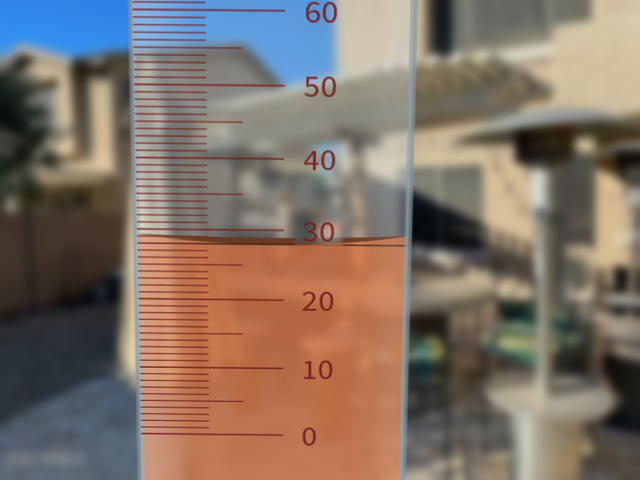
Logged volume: {"value": 28, "unit": "mL"}
